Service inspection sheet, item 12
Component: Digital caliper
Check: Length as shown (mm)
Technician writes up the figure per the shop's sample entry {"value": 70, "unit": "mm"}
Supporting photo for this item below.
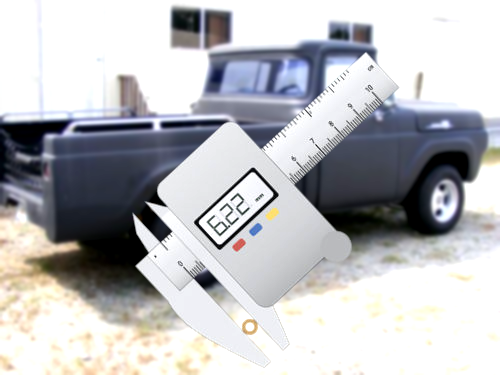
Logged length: {"value": 6.22, "unit": "mm"}
